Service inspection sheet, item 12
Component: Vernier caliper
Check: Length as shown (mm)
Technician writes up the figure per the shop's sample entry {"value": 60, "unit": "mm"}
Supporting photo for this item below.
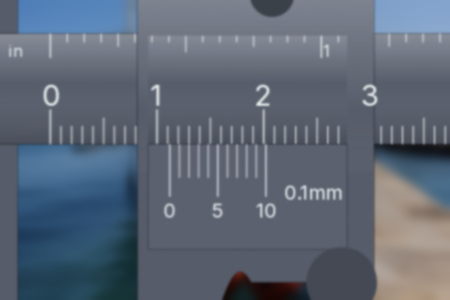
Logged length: {"value": 11.2, "unit": "mm"}
